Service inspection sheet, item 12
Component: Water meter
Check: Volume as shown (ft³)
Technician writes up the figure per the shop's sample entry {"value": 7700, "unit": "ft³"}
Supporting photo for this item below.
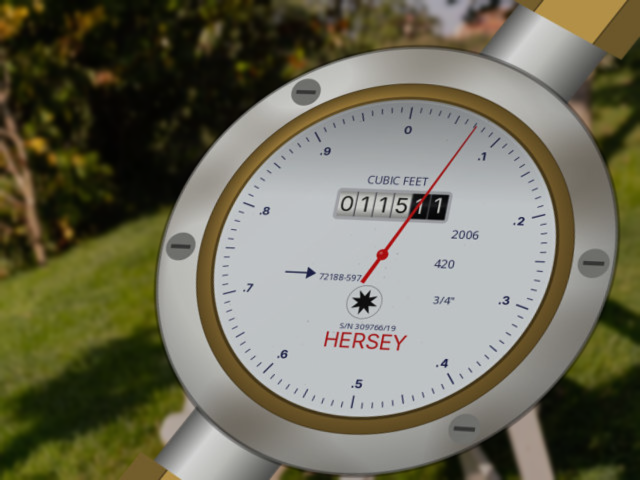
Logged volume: {"value": 11511.07, "unit": "ft³"}
